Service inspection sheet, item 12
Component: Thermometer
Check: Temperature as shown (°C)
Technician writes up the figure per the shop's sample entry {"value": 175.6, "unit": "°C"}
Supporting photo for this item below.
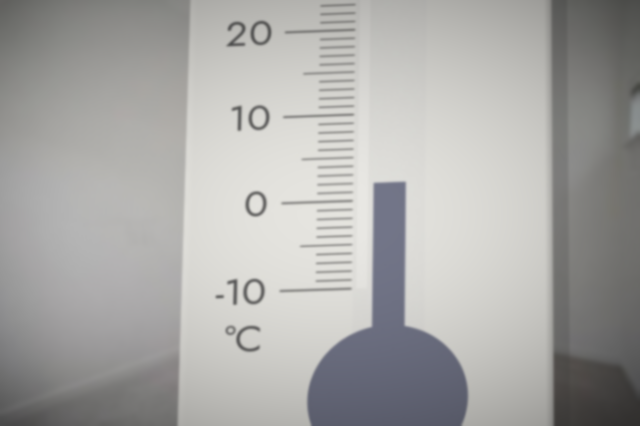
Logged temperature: {"value": 2, "unit": "°C"}
